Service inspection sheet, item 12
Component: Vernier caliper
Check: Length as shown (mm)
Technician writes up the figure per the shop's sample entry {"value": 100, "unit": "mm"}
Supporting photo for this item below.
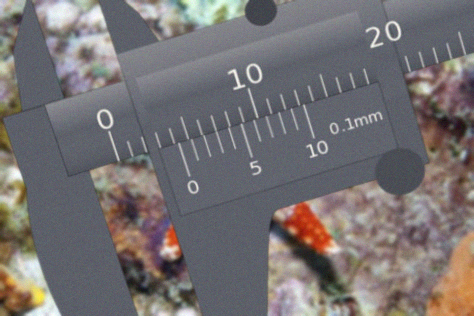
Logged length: {"value": 4.3, "unit": "mm"}
